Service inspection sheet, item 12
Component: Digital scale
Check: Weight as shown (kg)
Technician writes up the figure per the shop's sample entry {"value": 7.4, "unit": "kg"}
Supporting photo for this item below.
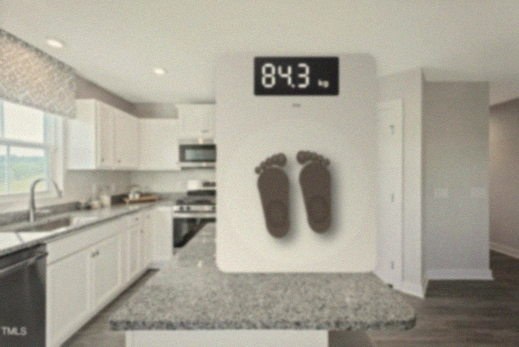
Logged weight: {"value": 84.3, "unit": "kg"}
